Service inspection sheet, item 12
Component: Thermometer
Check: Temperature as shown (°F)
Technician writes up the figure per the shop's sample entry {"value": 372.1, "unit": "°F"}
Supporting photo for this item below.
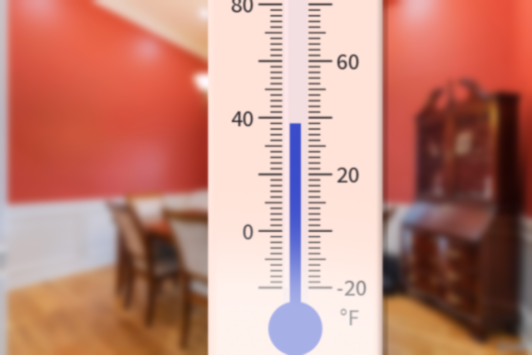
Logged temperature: {"value": 38, "unit": "°F"}
